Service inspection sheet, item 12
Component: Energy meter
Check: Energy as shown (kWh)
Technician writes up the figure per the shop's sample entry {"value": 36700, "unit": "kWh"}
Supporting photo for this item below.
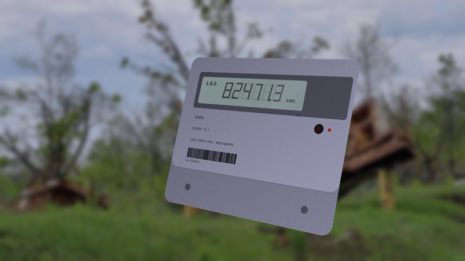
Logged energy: {"value": 82471.3, "unit": "kWh"}
